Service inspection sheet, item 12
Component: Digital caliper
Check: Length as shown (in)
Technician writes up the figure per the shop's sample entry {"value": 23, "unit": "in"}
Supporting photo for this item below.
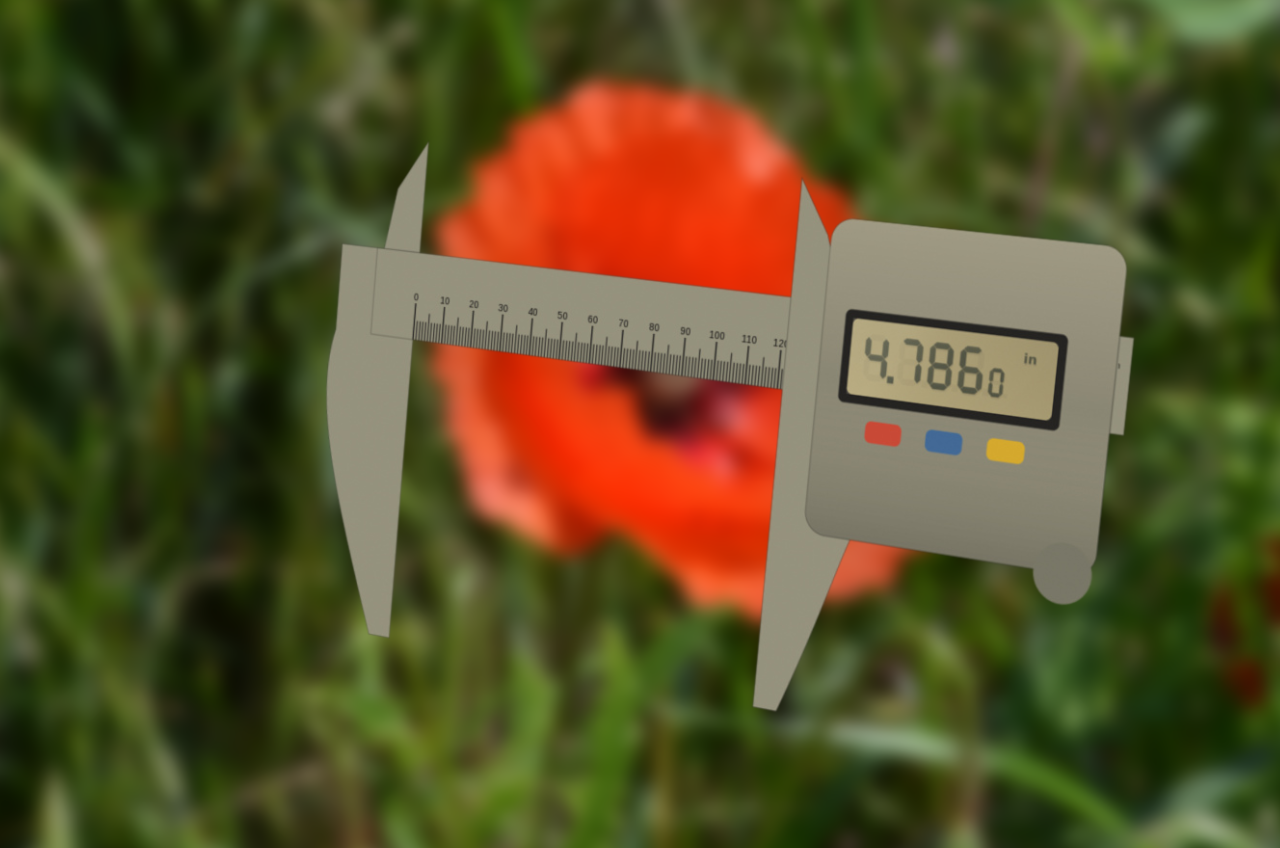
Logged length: {"value": 4.7860, "unit": "in"}
